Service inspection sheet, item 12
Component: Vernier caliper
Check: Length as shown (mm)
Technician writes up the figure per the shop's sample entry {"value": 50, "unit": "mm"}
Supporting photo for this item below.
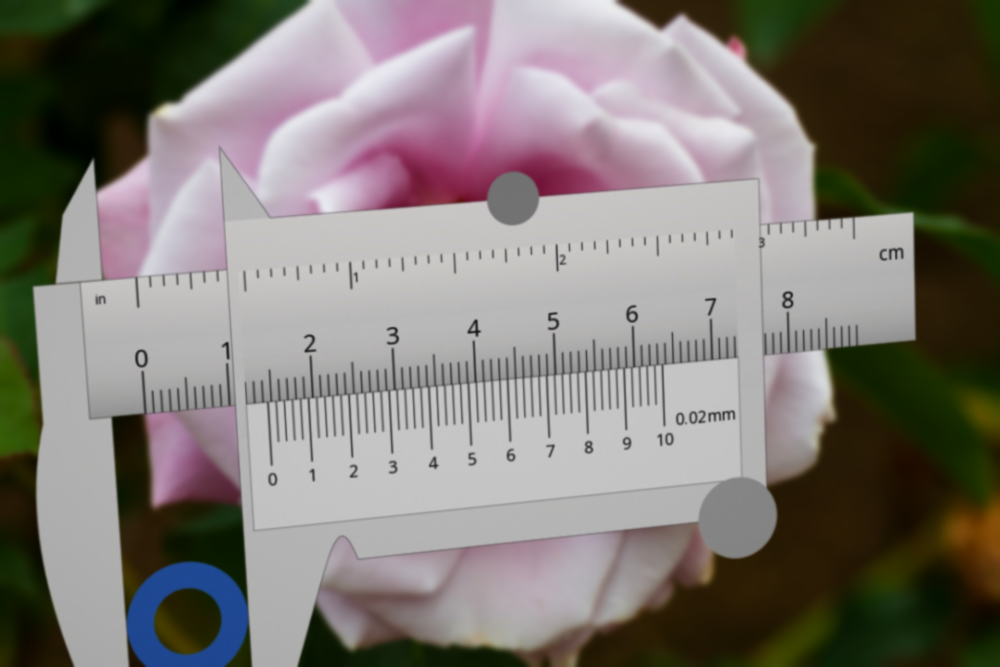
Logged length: {"value": 14.6, "unit": "mm"}
